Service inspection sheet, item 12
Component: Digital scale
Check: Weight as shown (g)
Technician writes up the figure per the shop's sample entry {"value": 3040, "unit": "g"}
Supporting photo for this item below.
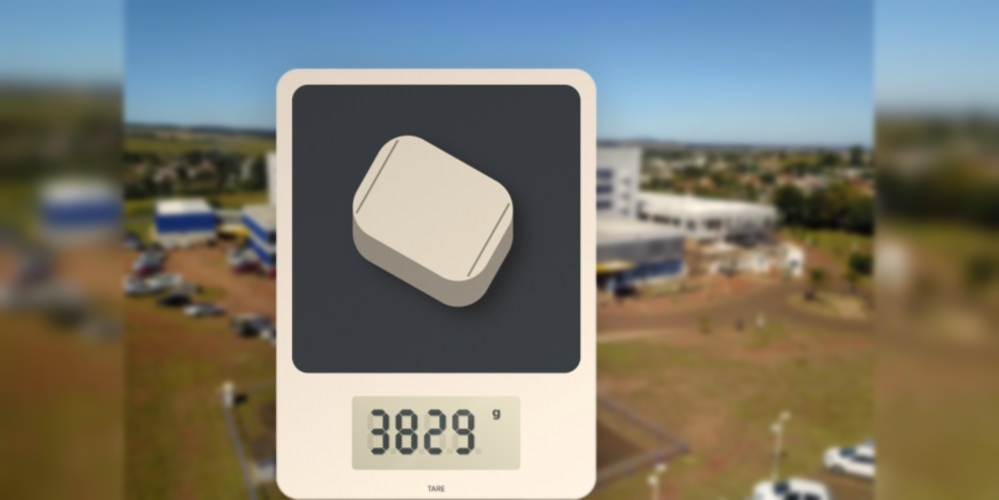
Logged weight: {"value": 3829, "unit": "g"}
